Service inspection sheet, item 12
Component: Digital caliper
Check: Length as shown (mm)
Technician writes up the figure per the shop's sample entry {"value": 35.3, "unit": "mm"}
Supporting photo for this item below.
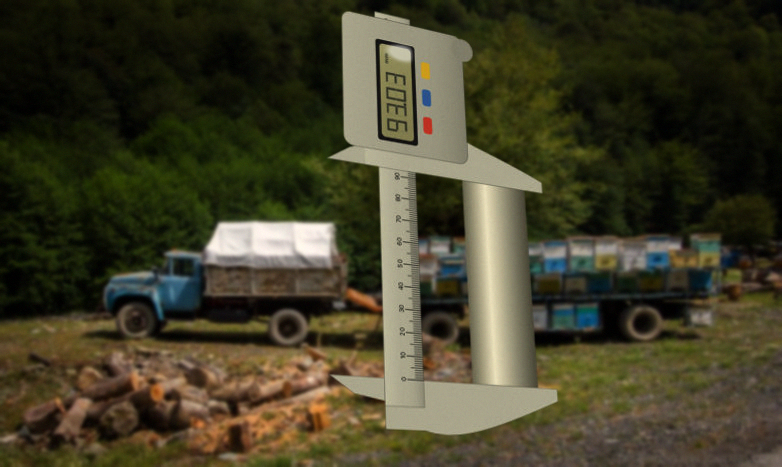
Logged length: {"value": 93.03, "unit": "mm"}
